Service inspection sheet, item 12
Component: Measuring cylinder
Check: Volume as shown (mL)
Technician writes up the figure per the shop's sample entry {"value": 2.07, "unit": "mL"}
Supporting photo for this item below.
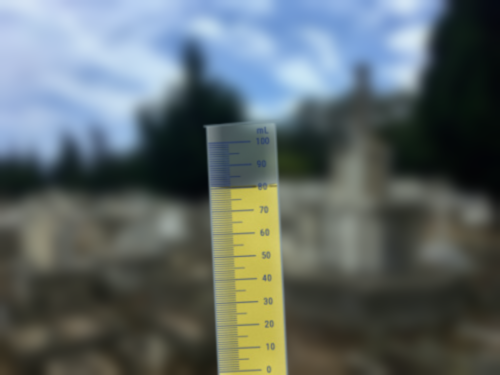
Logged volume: {"value": 80, "unit": "mL"}
